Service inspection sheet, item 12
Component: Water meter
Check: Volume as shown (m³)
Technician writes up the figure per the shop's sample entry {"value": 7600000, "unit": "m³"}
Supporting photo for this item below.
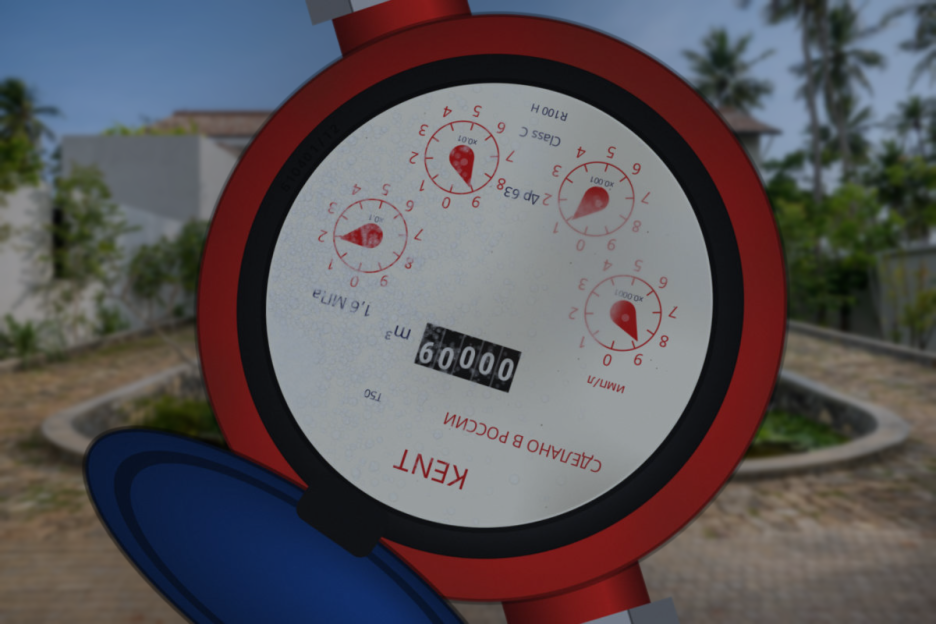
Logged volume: {"value": 9.1908, "unit": "m³"}
